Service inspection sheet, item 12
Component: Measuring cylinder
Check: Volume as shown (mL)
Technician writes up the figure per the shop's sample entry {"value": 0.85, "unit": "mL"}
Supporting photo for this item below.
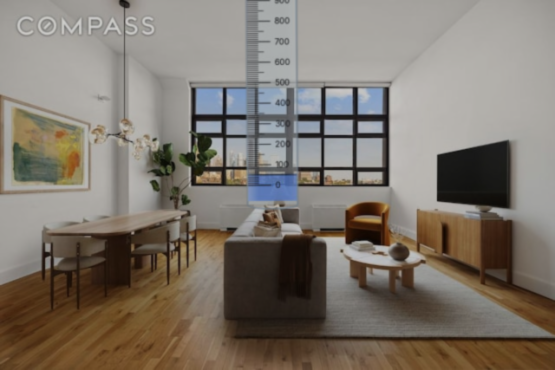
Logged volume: {"value": 50, "unit": "mL"}
